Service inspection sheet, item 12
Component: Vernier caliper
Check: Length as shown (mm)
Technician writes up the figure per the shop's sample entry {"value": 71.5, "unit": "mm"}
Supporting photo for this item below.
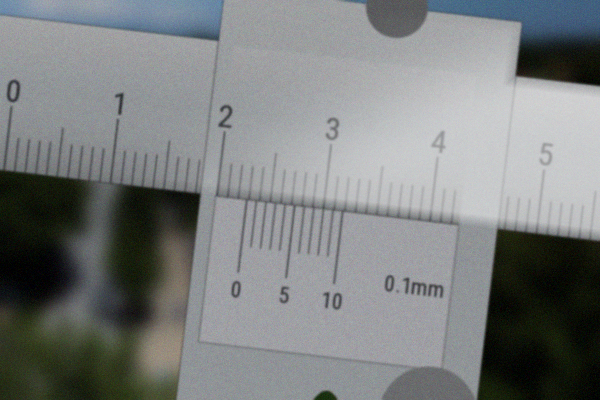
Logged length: {"value": 22.8, "unit": "mm"}
